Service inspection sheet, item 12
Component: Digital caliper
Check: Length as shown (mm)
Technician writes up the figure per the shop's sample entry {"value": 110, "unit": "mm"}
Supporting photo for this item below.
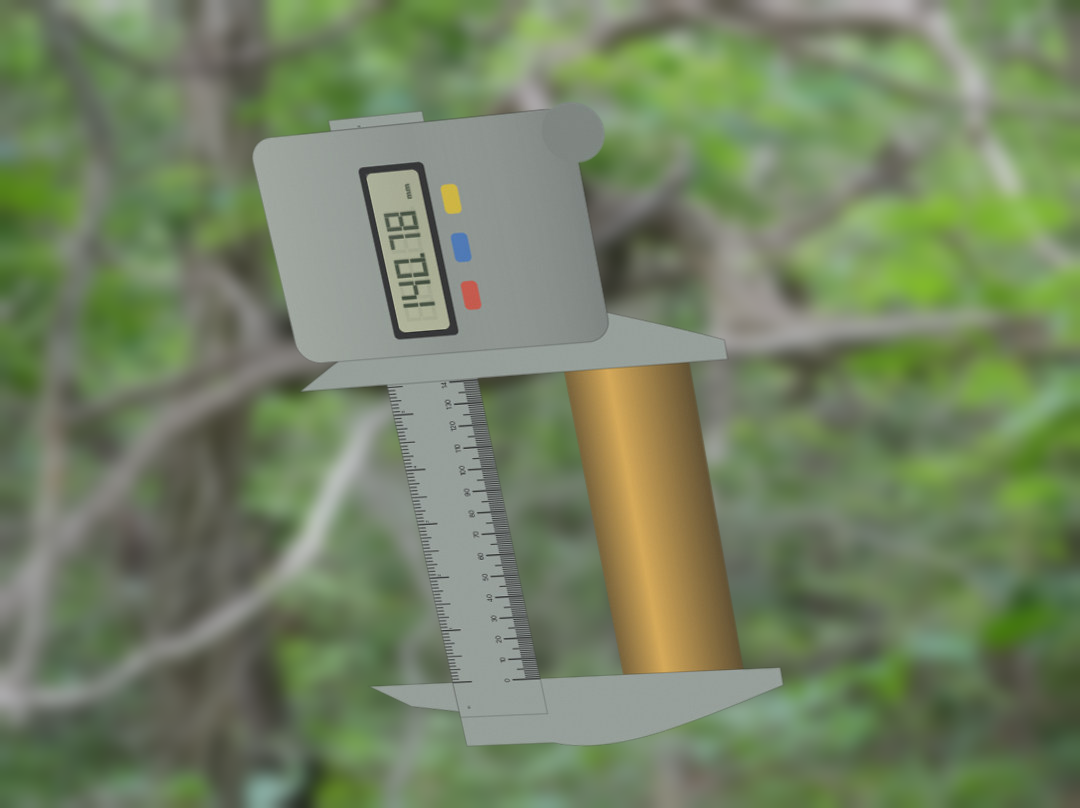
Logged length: {"value": 140.78, "unit": "mm"}
